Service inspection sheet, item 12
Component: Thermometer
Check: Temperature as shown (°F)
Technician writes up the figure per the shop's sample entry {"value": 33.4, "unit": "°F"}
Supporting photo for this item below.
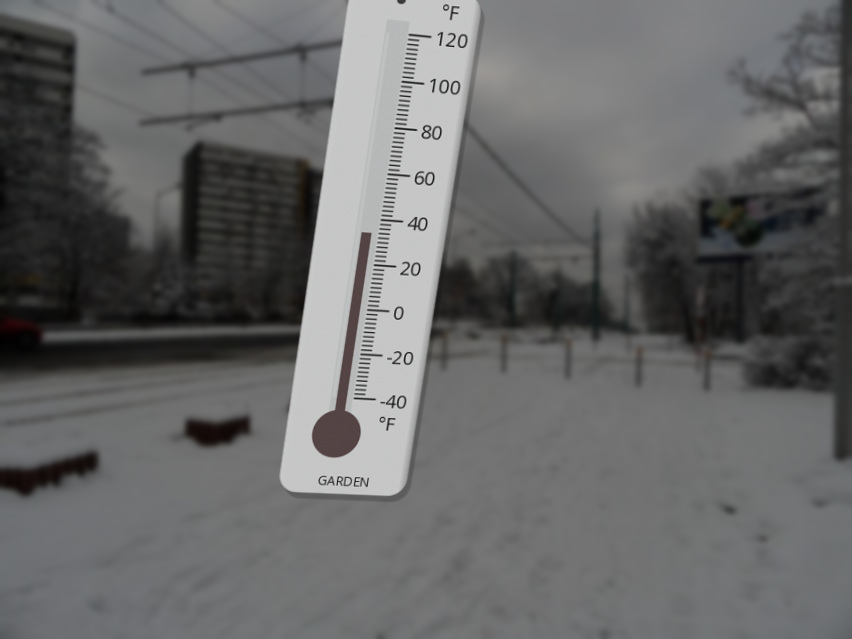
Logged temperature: {"value": 34, "unit": "°F"}
